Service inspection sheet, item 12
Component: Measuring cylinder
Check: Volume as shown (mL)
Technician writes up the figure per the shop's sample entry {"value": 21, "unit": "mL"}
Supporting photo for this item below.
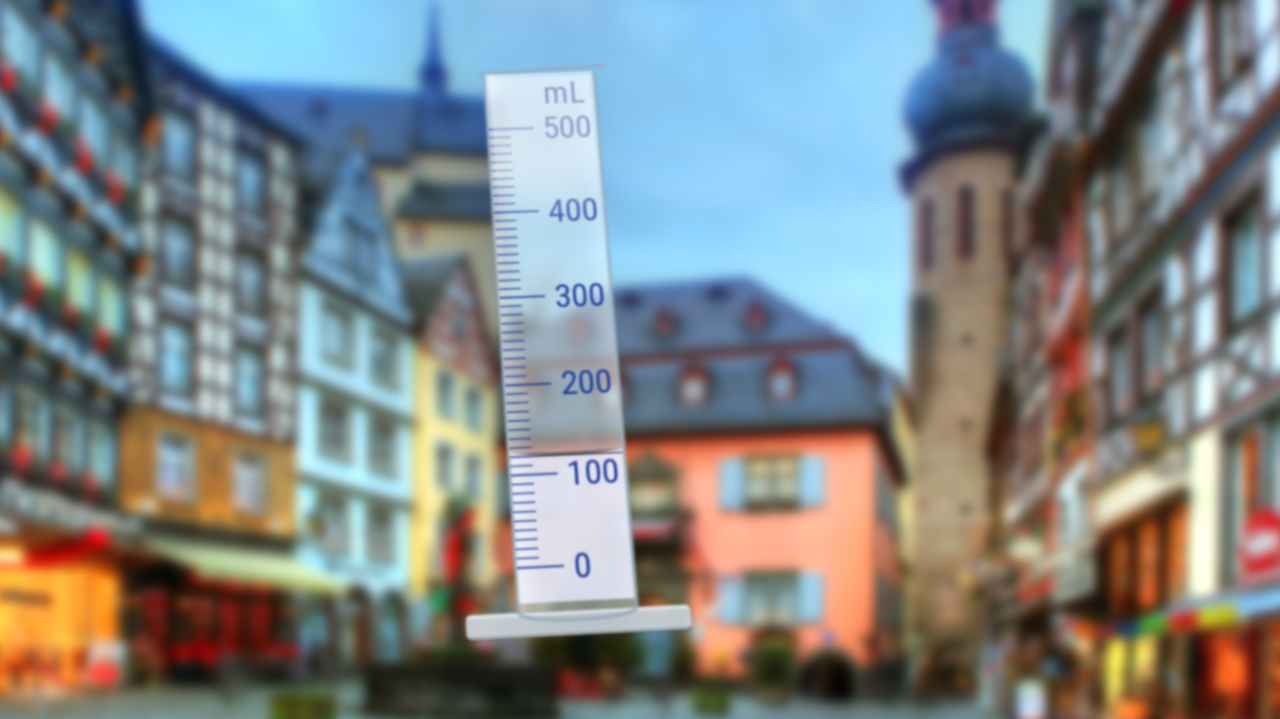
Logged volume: {"value": 120, "unit": "mL"}
